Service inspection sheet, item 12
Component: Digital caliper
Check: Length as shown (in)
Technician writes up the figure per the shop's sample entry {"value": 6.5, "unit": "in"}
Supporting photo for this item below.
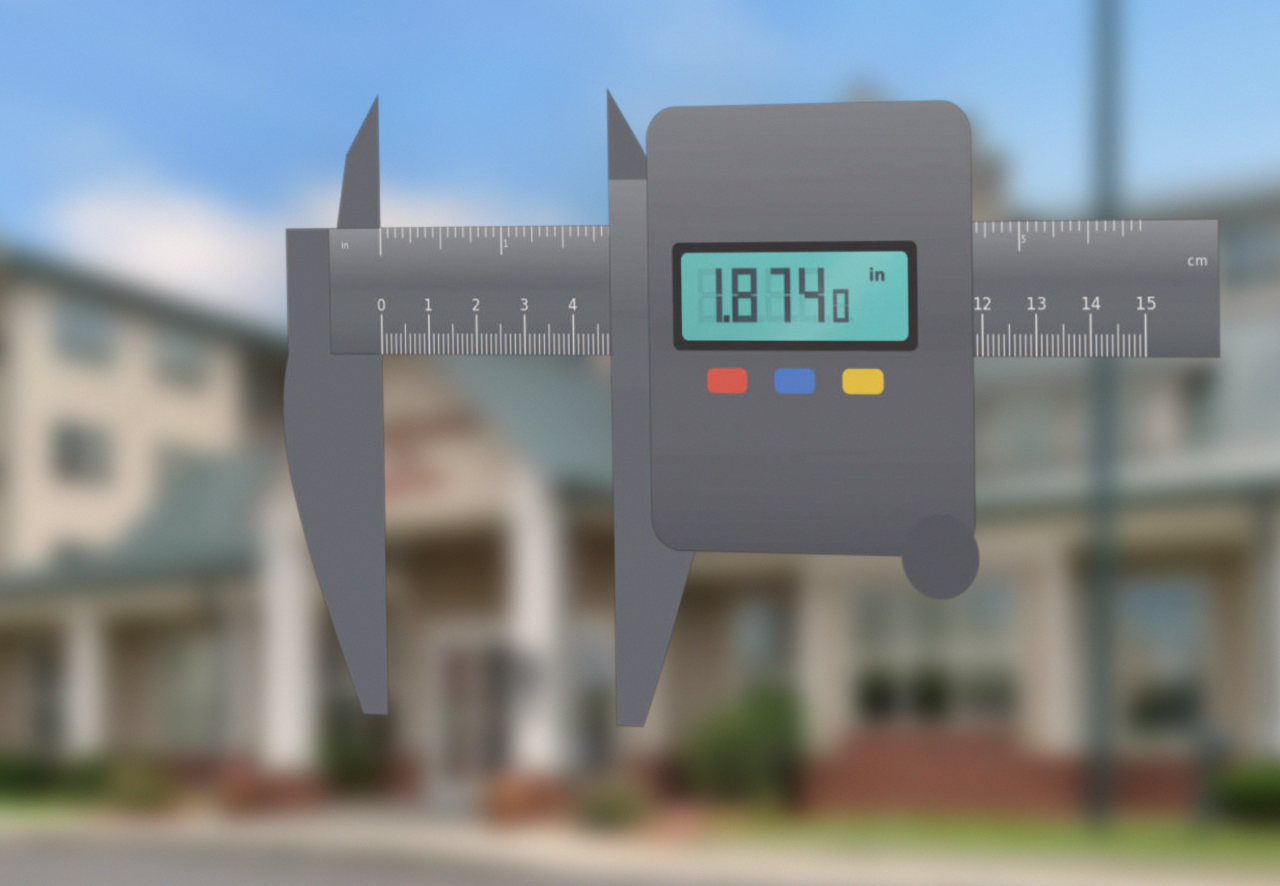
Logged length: {"value": 1.8740, "unit": "in"}
